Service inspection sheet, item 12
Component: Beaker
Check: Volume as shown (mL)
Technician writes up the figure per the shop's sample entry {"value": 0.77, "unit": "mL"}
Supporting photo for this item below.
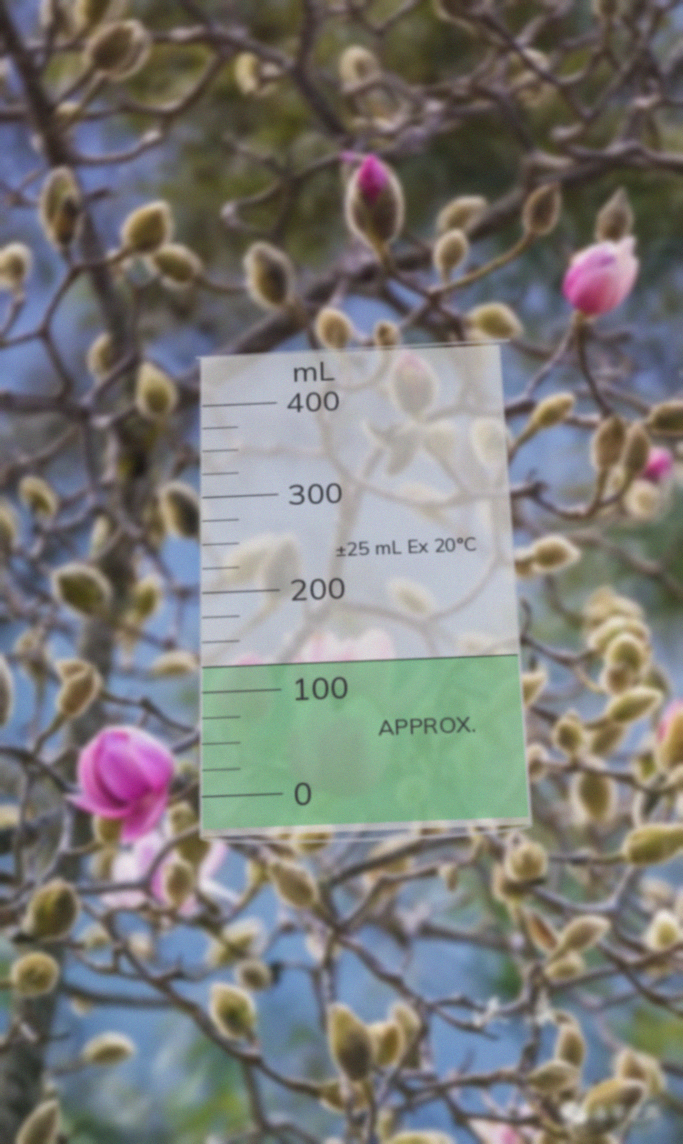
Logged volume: {"value": 125, "unit": "mL"}
